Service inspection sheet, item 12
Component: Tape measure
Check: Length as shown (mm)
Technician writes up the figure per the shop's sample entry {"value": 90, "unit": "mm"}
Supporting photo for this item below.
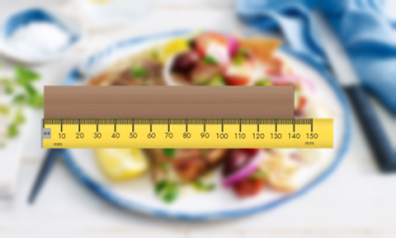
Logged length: {"value": 140, "unit": "mm"}
